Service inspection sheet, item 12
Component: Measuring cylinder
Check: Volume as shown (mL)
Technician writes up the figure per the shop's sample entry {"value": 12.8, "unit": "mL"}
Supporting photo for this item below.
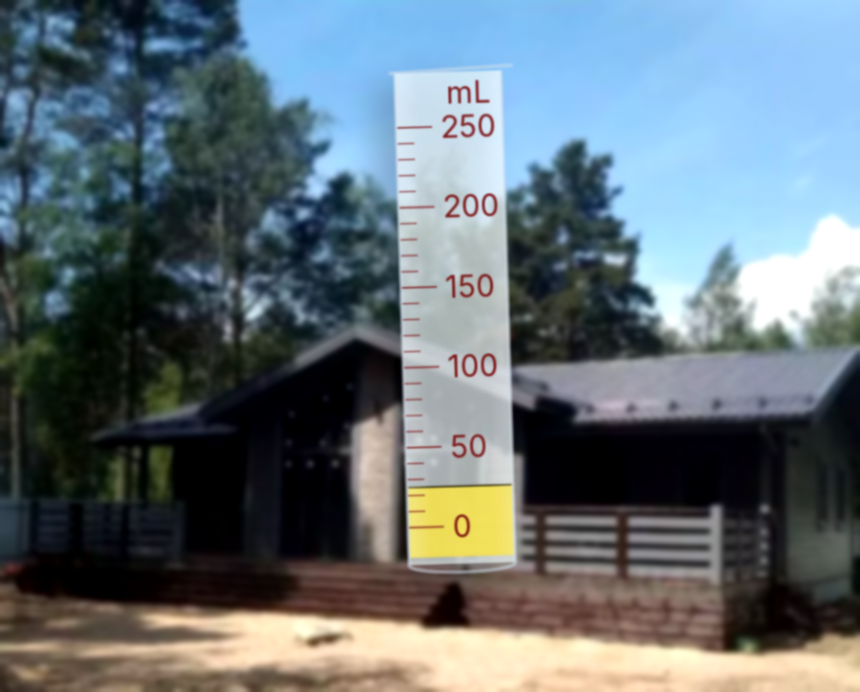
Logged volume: {"value": 25, "unit": "mL"}
